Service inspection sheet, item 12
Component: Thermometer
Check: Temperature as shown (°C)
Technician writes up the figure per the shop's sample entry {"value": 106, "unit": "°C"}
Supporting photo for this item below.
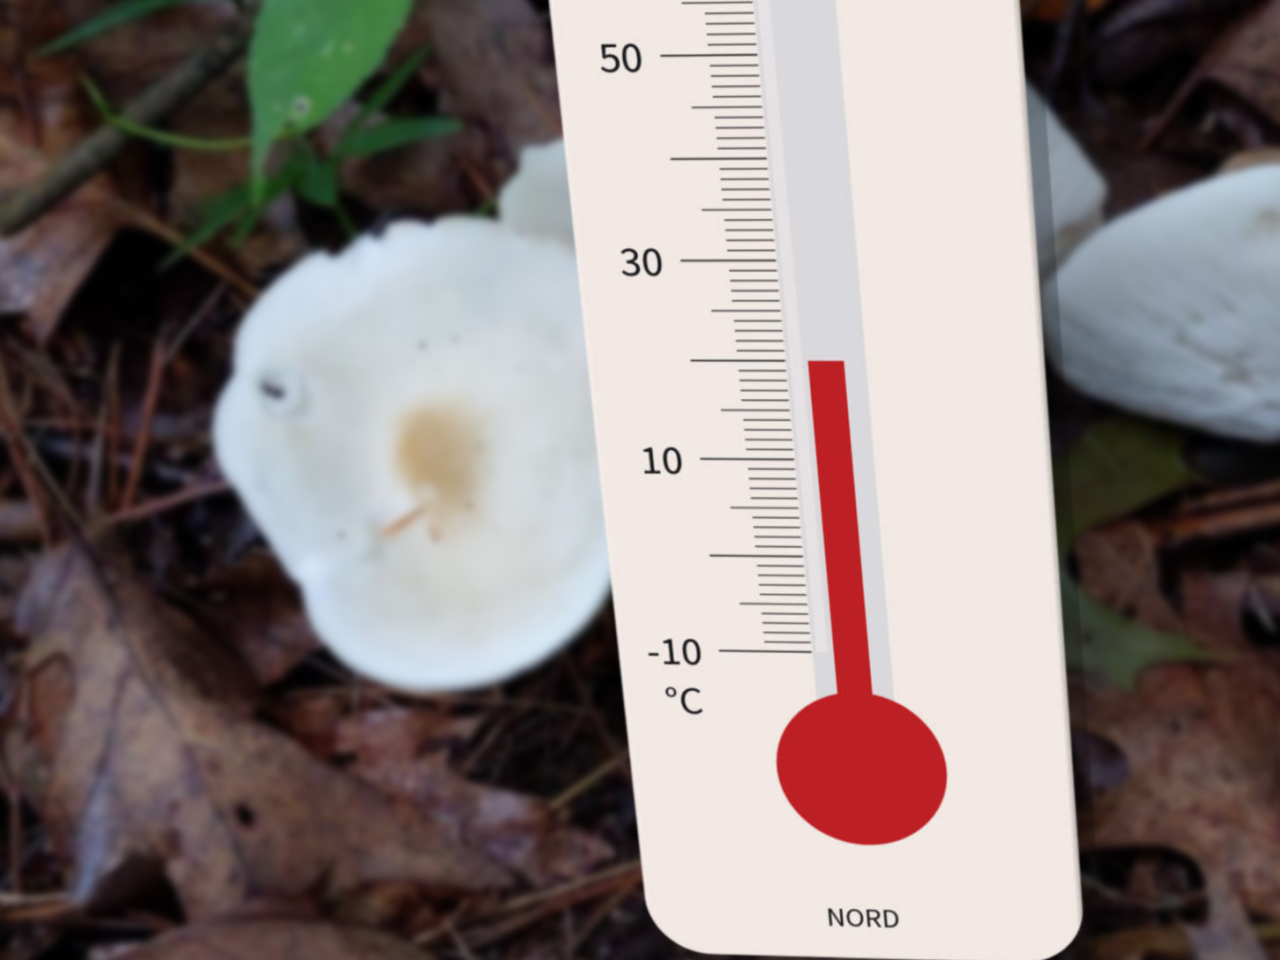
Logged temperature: {"value": 20, "unit": "°C"}
